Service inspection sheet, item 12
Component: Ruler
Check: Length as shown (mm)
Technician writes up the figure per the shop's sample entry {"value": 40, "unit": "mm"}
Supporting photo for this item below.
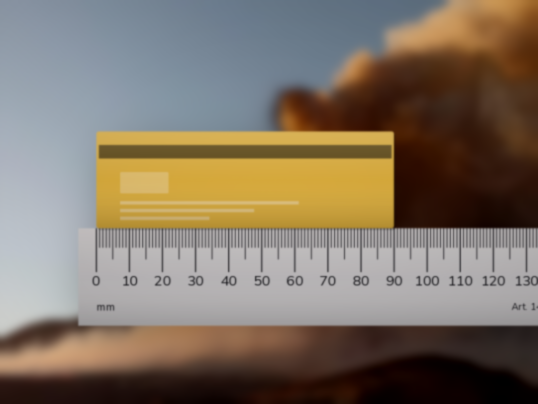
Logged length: {"value": 90, "unit": "mm"}
